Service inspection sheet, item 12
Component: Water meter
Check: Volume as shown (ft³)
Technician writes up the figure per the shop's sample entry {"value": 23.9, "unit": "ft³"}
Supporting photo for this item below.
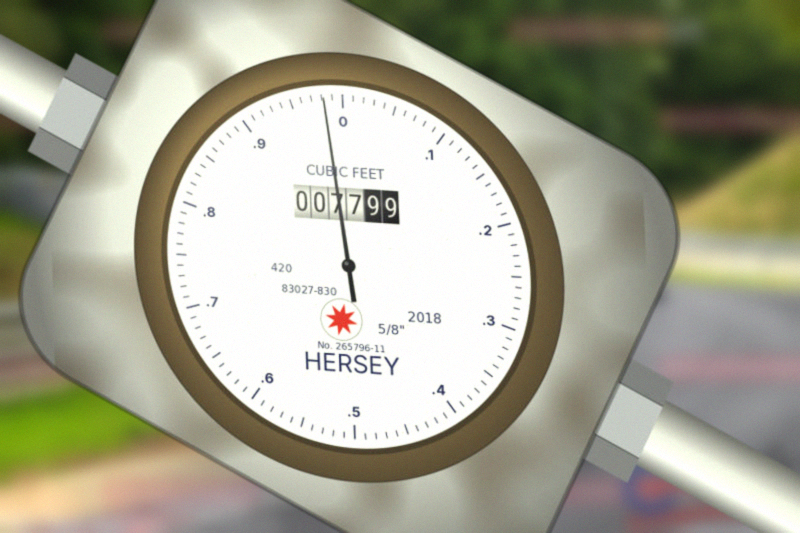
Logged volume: {"value": 7798.98, "unit": "ft³"}
